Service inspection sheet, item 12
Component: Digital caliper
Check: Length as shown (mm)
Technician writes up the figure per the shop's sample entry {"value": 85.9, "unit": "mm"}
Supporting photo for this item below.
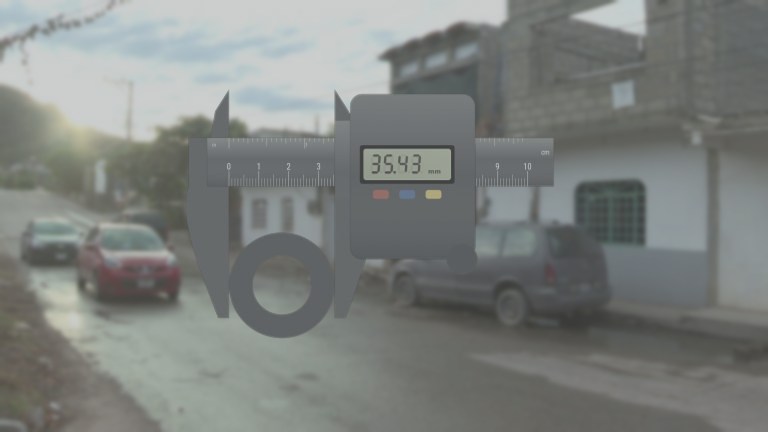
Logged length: {"value": 35.43, "unit": "mm"}
